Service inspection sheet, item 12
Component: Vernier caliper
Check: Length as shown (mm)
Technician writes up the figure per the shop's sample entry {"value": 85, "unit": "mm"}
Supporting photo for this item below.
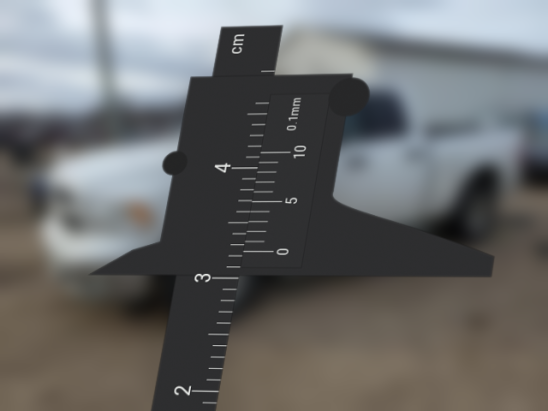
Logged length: {"value": 32.4, "unit": "mm"}
